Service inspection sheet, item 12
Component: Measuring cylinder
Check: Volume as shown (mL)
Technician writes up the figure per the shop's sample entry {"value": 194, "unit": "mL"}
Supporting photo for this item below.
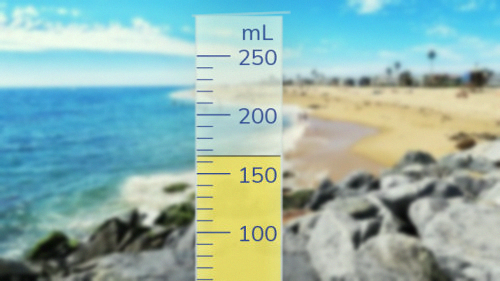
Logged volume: {"value": 165, "unit": "mL"}
